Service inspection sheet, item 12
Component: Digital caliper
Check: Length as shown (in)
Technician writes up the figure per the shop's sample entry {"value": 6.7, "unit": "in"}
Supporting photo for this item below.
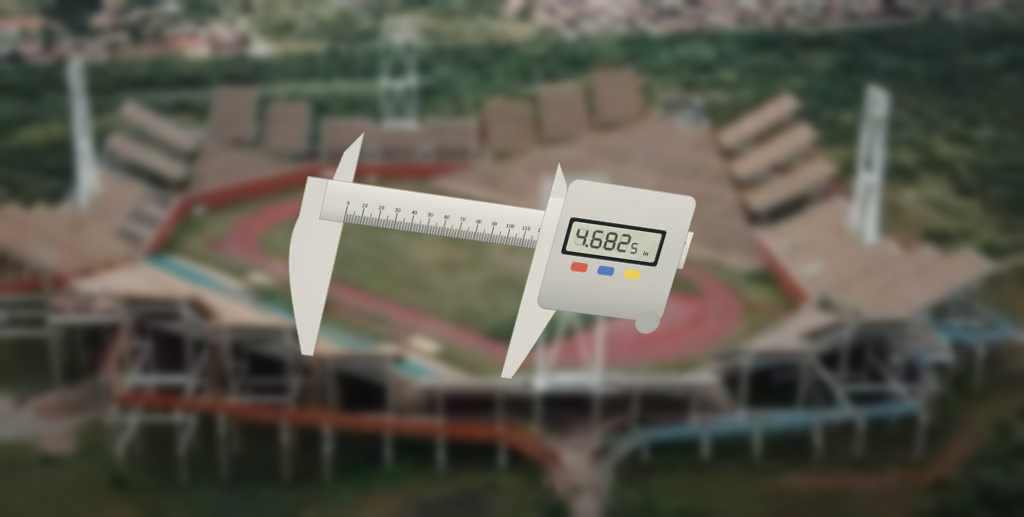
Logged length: {"value": 4.6825, "unit": "in"}
